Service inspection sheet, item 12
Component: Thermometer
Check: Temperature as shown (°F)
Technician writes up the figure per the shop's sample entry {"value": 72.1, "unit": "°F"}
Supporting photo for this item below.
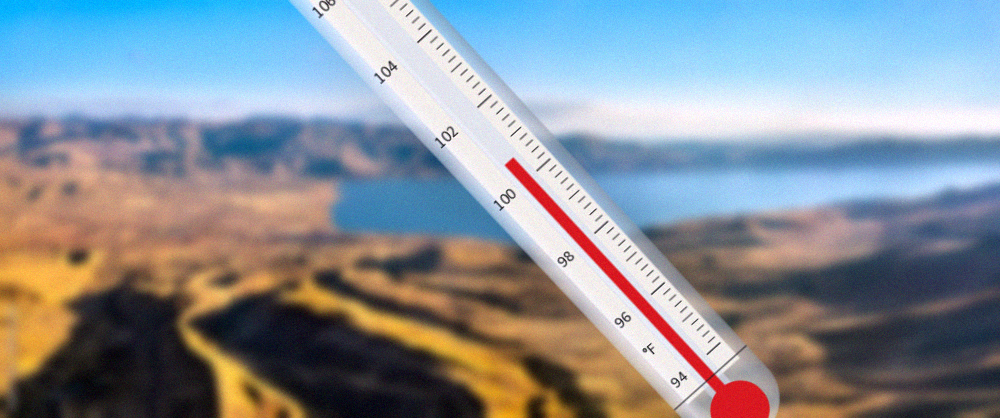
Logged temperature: {"value": 100.6, "unit": "°F"}
